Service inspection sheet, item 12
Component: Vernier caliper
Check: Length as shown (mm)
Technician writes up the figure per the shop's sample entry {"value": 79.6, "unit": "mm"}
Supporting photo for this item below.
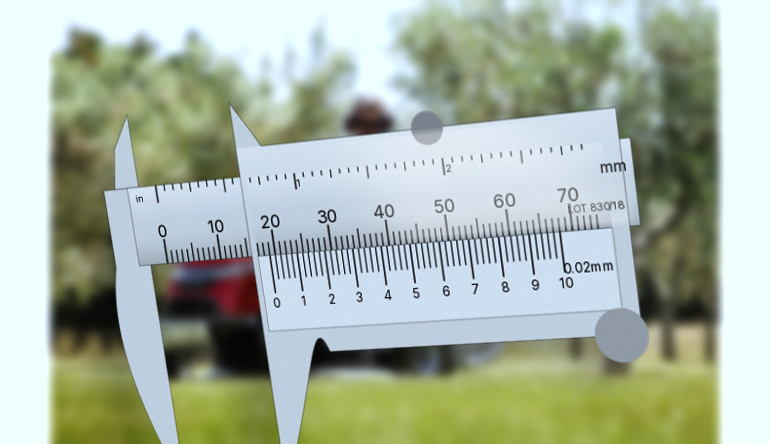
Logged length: {"value": 19.0, "unit": "mm"}
